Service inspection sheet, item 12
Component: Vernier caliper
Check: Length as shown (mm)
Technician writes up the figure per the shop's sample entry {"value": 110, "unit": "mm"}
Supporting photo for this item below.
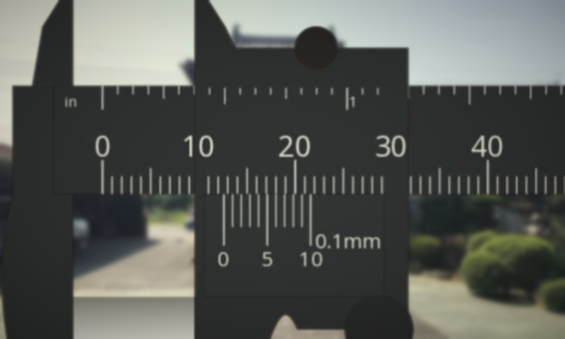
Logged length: {"value": 12.6, "unit": "mm"}
